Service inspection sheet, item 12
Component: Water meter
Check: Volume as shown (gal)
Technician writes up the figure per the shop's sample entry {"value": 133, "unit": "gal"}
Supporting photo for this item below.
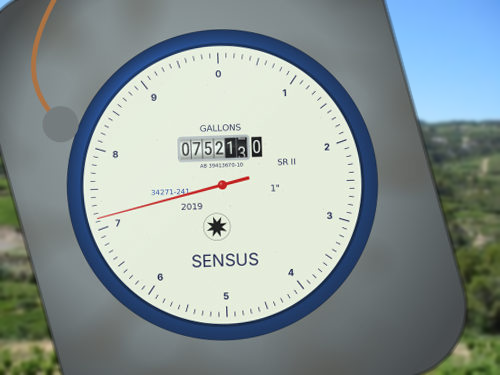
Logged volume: {"value": 752127.1, "unit": "gal"}
